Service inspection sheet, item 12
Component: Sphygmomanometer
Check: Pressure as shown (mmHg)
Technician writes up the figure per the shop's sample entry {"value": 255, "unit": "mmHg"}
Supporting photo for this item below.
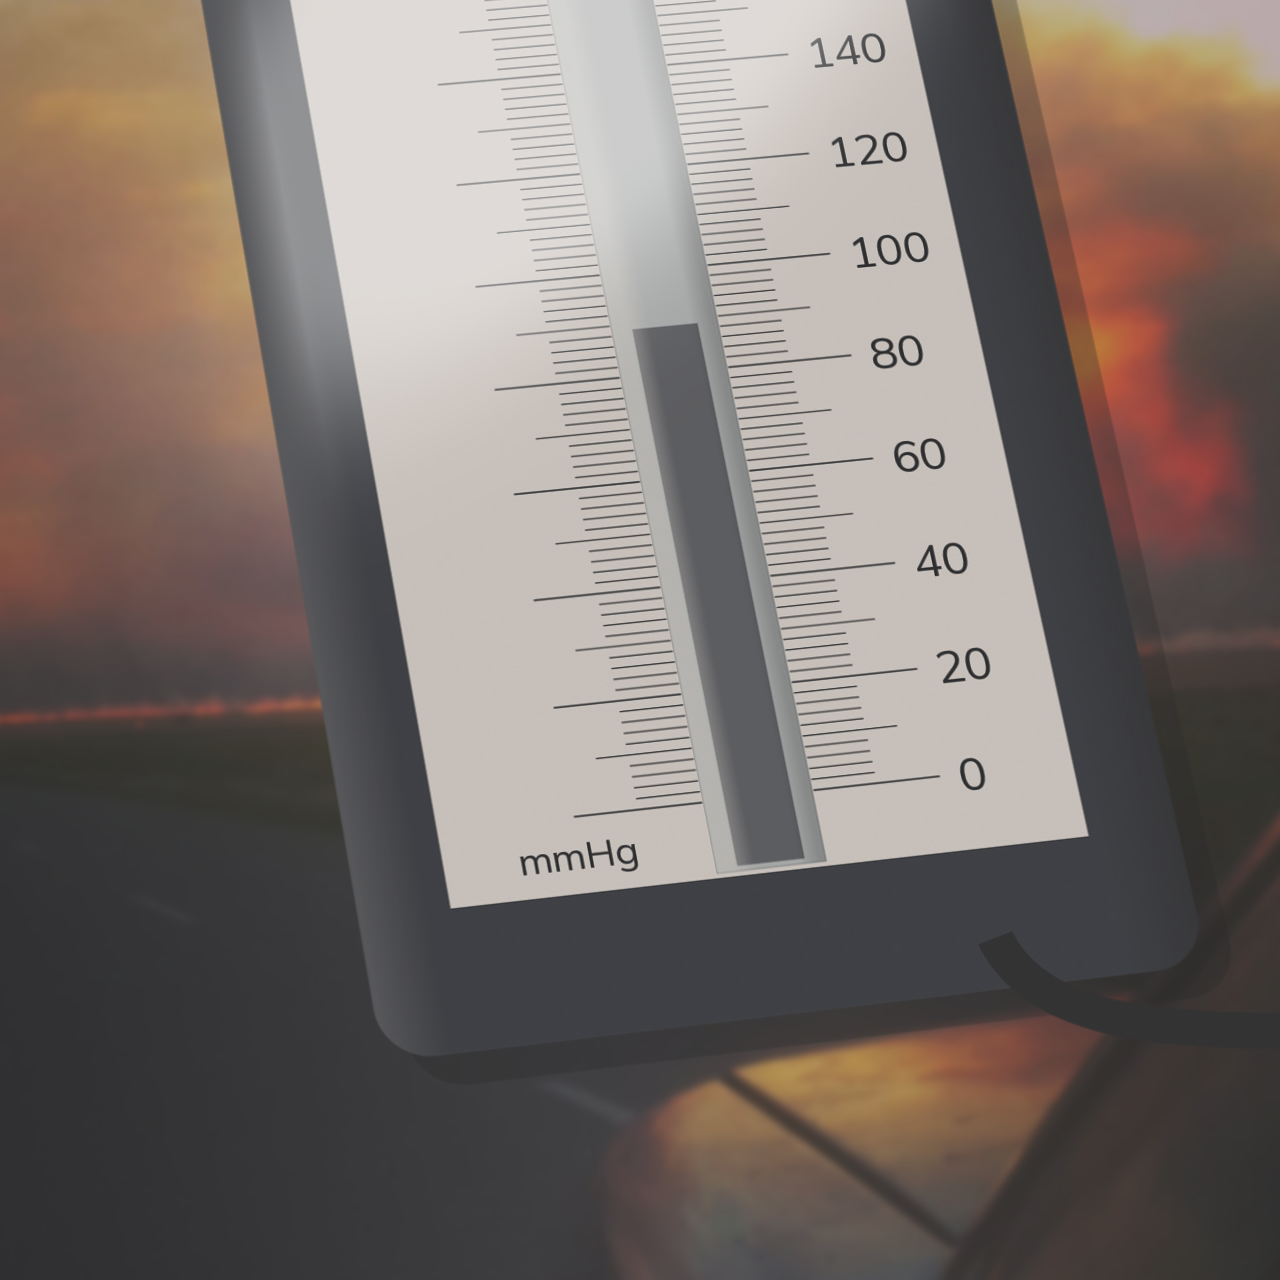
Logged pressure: {"value": 89, "unit": "mmHg"}
